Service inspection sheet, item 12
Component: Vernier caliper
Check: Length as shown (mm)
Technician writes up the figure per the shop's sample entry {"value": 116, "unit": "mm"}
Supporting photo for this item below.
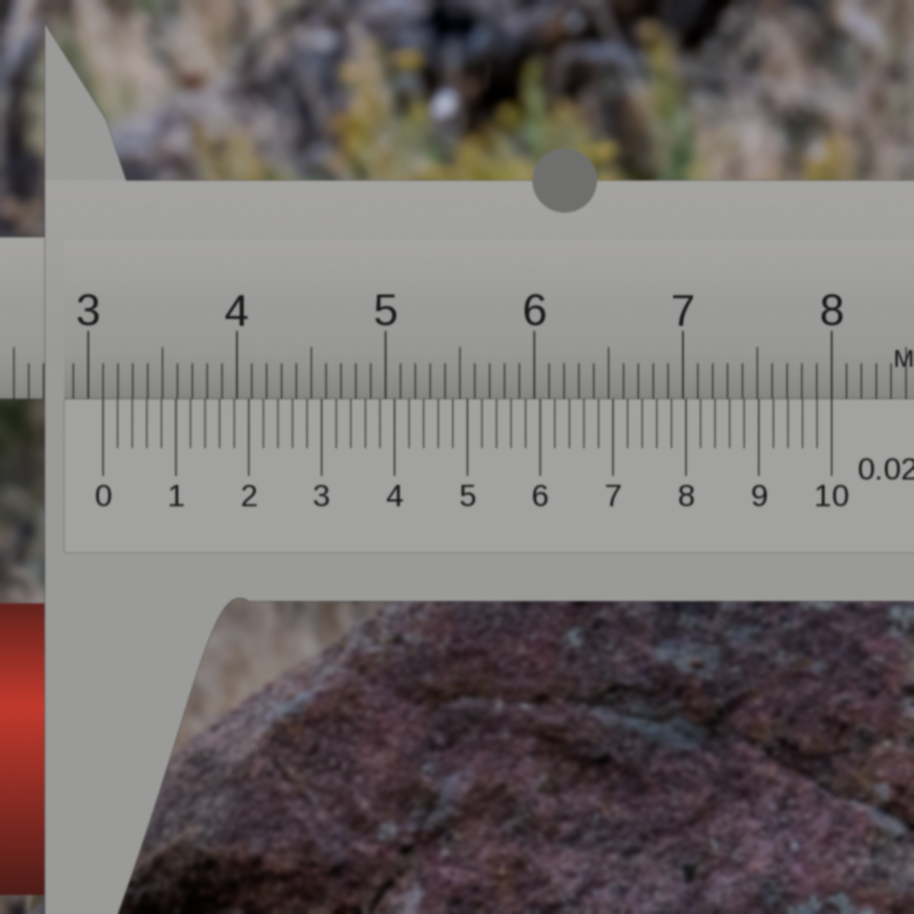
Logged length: {"value": 31.0, "unit": "mm"}
